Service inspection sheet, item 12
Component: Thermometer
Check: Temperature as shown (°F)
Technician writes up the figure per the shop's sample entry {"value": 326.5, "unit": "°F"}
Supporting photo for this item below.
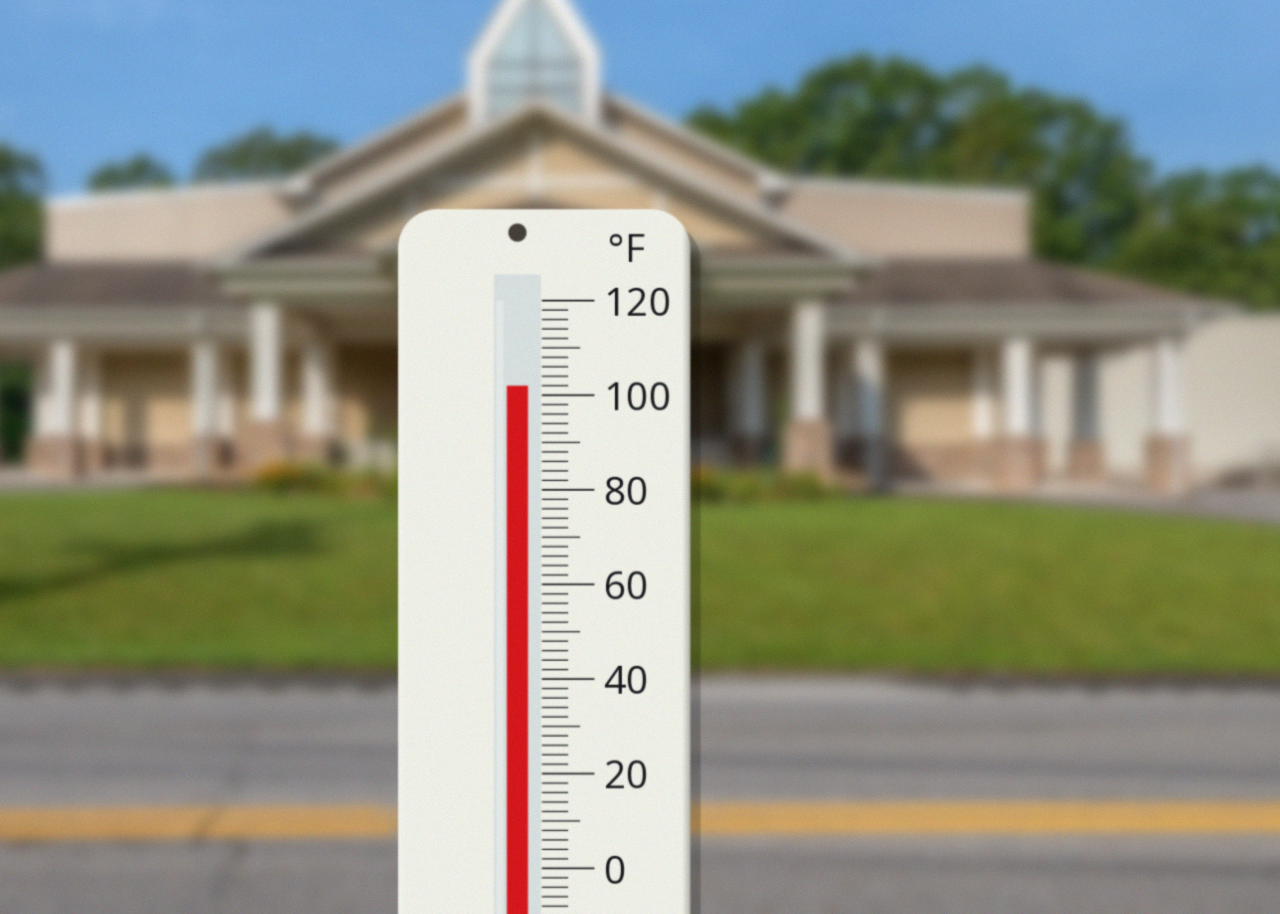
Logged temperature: {"value": 102, "unit": "°F"}
